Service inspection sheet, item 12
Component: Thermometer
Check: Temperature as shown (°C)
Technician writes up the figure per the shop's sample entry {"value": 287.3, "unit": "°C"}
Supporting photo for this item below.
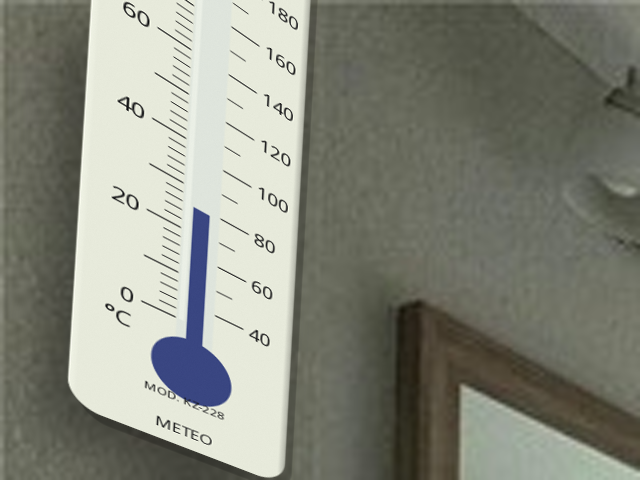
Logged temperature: {"value": 26, "unit": "°C"}
